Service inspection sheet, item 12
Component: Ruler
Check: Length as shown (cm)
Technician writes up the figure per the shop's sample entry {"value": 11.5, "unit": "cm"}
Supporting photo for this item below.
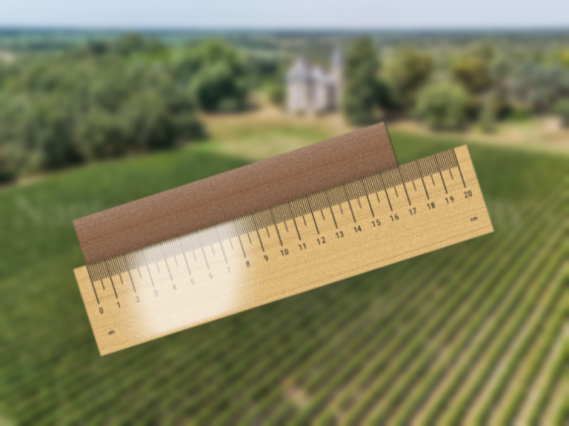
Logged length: {"value": 17, "unit": "cm"}
